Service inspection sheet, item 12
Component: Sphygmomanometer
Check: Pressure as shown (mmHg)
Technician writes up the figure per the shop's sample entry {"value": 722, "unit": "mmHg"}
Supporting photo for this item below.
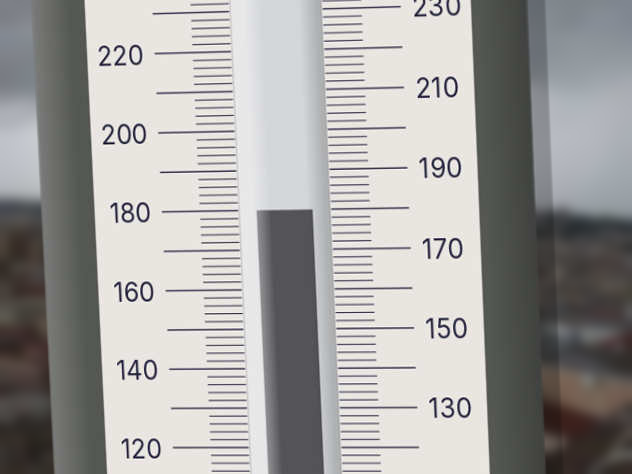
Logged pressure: {"value": 180, "unit": "mmHg"}
